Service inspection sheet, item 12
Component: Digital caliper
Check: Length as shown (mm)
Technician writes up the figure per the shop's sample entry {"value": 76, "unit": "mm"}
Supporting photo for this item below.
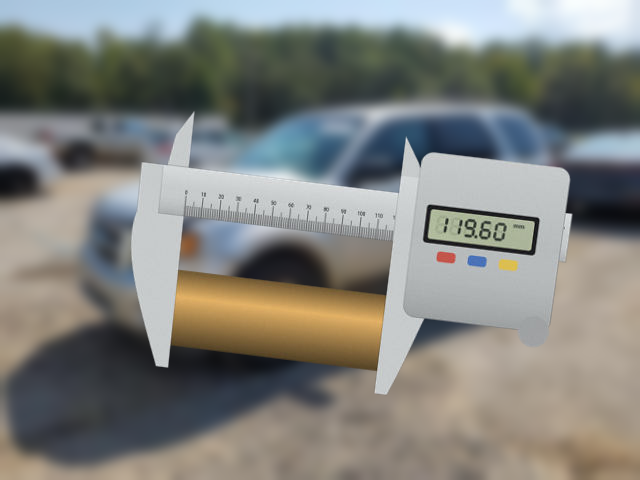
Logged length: {"value": 119.60, "unit": "mm"}
